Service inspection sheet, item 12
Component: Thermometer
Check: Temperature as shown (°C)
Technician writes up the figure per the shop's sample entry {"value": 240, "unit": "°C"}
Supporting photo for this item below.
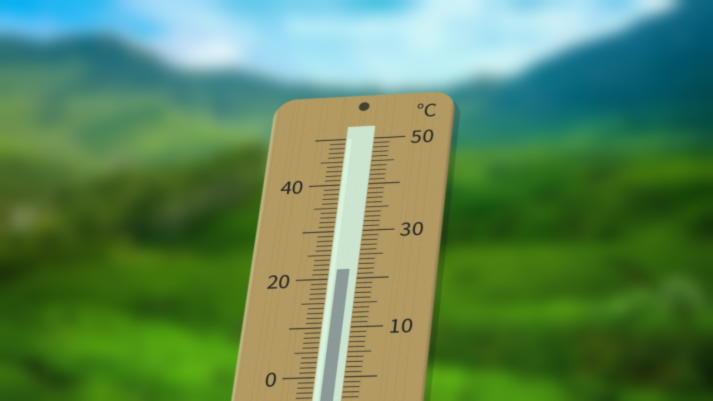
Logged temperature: {"value": 22, "unit": "°C"}
